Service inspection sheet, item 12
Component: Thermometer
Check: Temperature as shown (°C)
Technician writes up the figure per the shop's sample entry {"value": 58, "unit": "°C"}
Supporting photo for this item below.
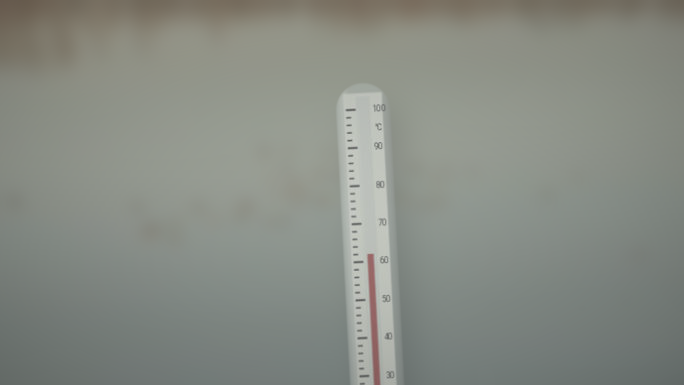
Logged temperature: {"value": 62, "unit": "°C"}
